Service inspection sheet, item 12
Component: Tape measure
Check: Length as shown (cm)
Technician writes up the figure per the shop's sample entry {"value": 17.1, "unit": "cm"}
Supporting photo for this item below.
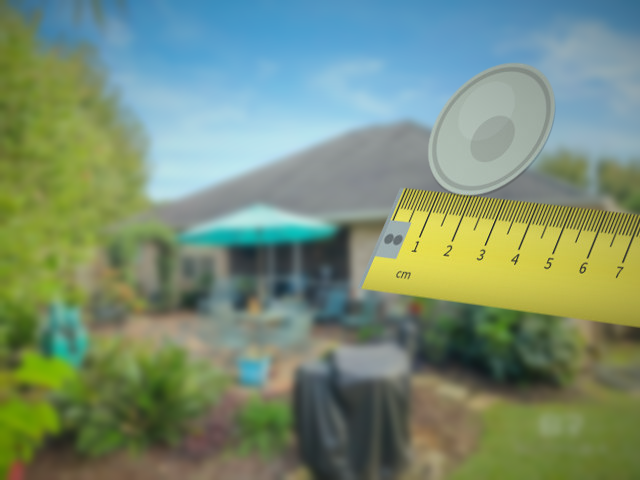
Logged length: {"value": 3.5, "unit": "cm"}
